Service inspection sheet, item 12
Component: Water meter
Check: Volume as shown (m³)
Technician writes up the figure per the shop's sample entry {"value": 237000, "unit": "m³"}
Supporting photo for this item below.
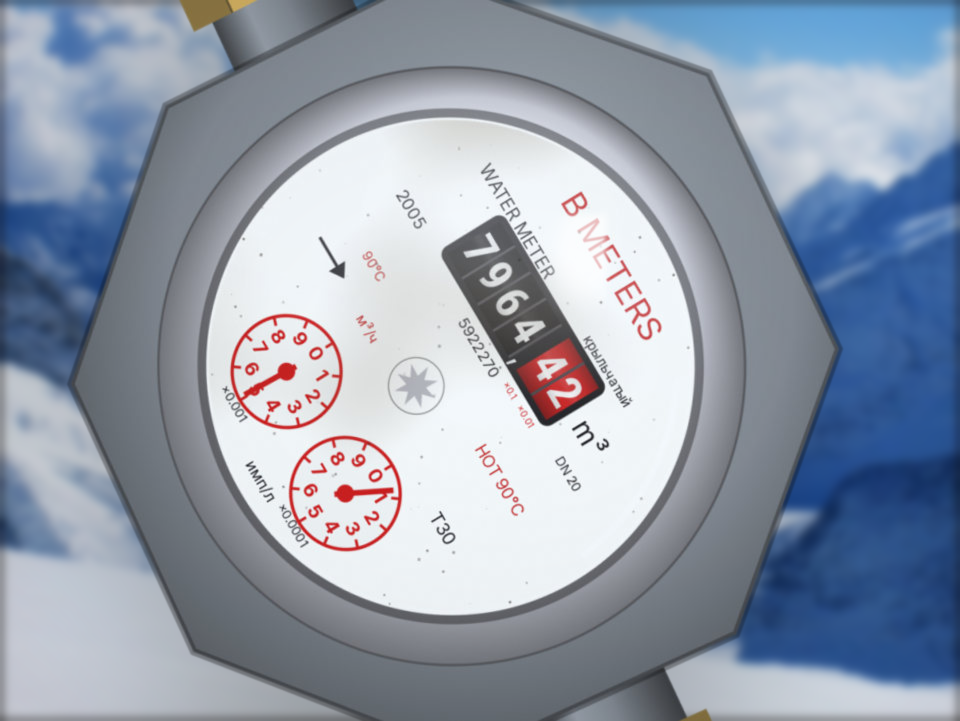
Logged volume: {"value": 7964.4250, "unit": "m³"}
